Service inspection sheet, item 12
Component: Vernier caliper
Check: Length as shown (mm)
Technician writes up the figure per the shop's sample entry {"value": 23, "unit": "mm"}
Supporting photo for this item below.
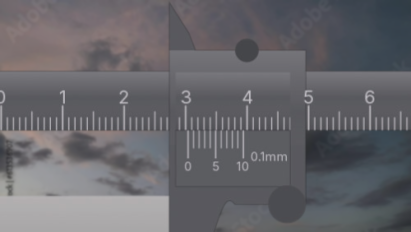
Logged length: {"value": 30.4, "unit": "mm"}
